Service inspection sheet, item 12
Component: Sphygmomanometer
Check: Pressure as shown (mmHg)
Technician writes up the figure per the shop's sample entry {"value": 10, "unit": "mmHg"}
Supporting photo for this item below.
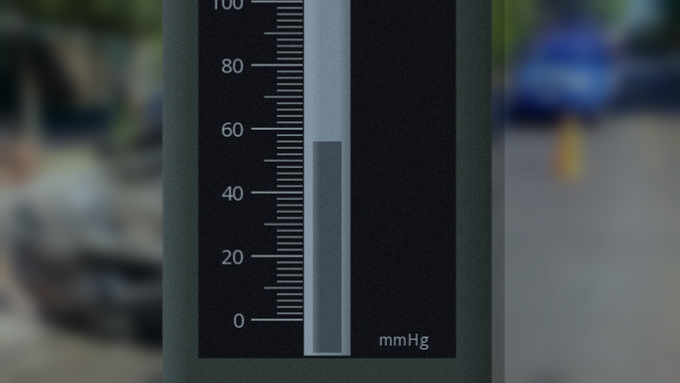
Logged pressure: {"value": 56, "unit": "mmHg"}
